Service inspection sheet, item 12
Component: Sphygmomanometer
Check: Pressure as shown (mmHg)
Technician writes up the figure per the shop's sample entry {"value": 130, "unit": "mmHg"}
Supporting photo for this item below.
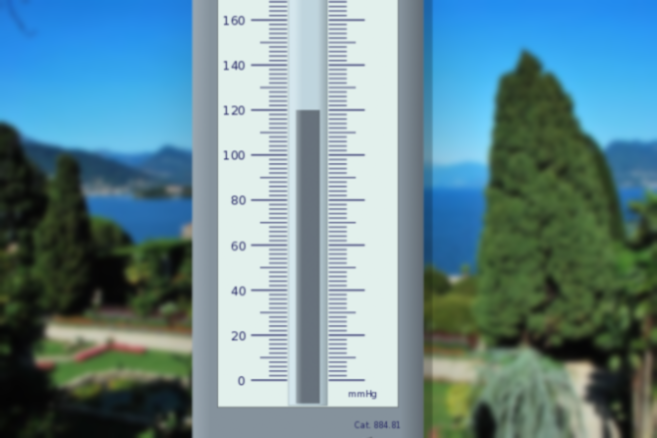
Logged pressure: {"value": 120, "unit": "mmHg"}
